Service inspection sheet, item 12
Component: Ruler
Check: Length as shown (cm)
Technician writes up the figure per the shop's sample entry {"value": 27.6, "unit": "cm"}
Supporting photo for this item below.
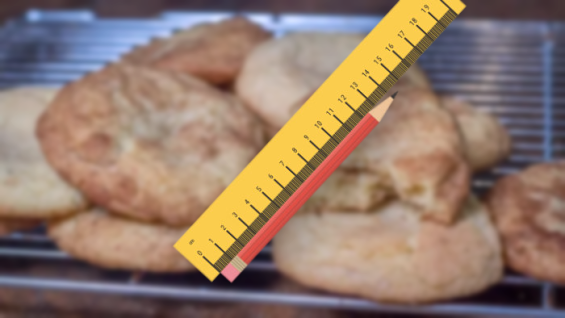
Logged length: {"value": 14.5, "unit": "cm"}
